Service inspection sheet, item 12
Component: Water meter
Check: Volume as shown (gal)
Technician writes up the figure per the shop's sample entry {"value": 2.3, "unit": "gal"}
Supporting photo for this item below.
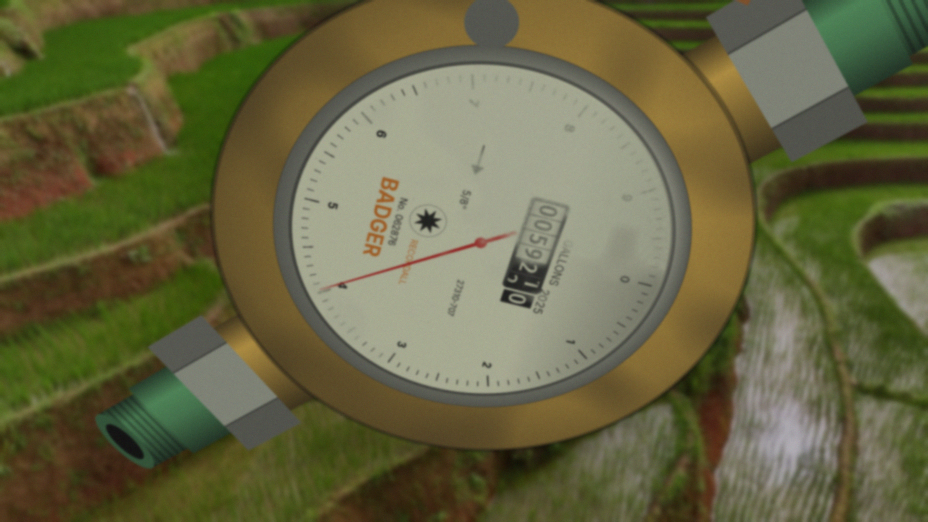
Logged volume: {"value": 59214.0, "unit": "gal"}
